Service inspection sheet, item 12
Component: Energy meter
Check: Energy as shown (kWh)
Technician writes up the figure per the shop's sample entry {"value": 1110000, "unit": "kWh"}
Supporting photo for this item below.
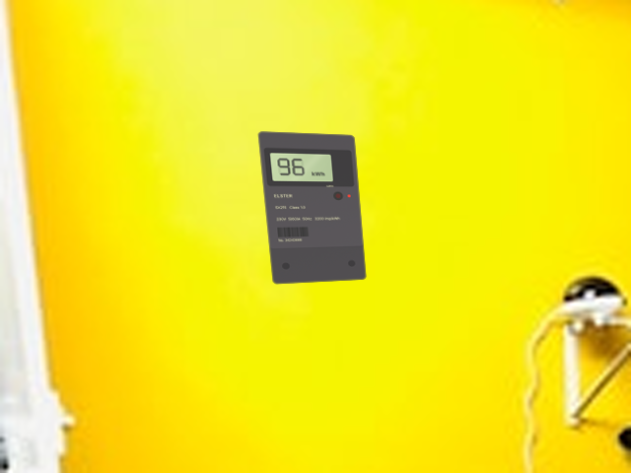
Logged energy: {"value": 96, "unit": "kWh"}
